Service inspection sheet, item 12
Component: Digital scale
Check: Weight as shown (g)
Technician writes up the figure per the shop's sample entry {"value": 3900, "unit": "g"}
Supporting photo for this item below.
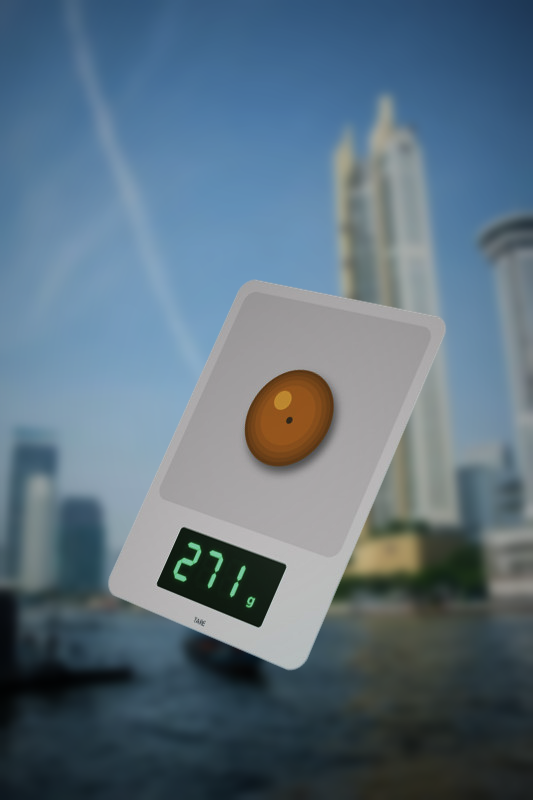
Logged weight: {"value": 271, "unit": "g"}
